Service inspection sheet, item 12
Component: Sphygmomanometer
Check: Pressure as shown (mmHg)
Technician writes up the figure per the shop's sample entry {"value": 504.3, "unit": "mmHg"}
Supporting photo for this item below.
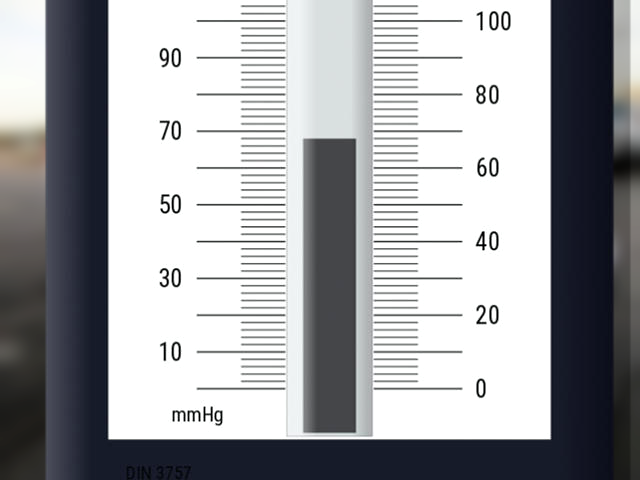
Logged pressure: {"value": 68, "unit": "mmHg"}
